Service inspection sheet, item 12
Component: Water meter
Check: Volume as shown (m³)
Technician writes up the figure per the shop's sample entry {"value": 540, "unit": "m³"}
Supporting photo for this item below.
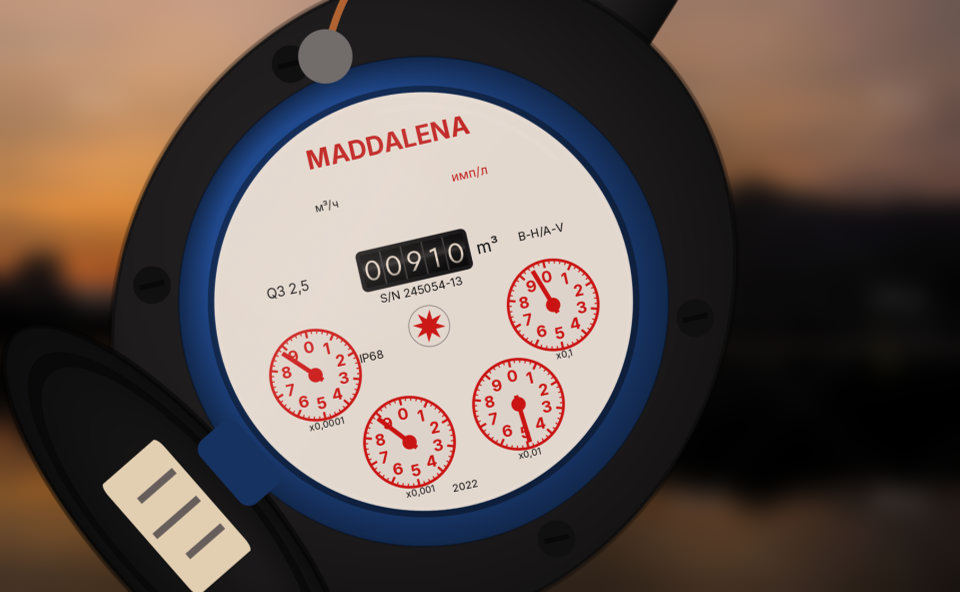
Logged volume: {"value": 909.9488, "unit": "m³"}
